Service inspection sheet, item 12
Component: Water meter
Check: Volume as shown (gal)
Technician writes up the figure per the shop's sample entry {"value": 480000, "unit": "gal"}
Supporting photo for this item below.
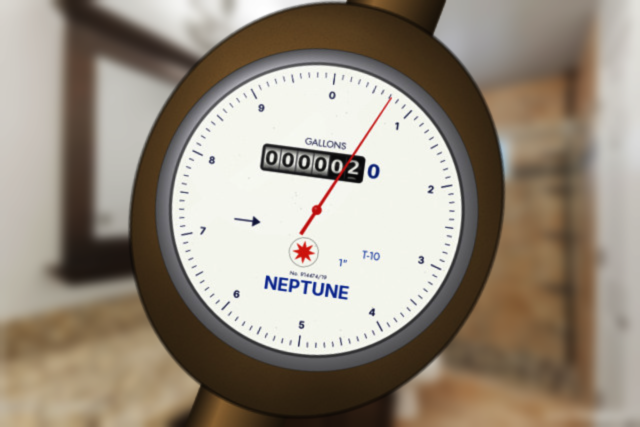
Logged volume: {"value": 20.7, "unit": "gal"}
